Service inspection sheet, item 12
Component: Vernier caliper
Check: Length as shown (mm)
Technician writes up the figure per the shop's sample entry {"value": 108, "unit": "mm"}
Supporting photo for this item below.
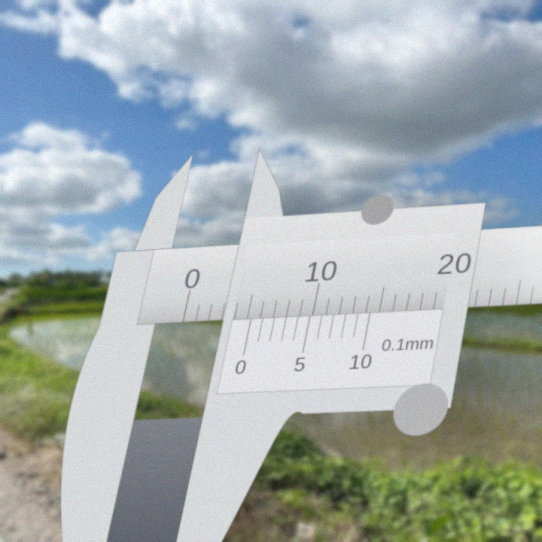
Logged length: {"value": 5.3, "unit": "mm"}
